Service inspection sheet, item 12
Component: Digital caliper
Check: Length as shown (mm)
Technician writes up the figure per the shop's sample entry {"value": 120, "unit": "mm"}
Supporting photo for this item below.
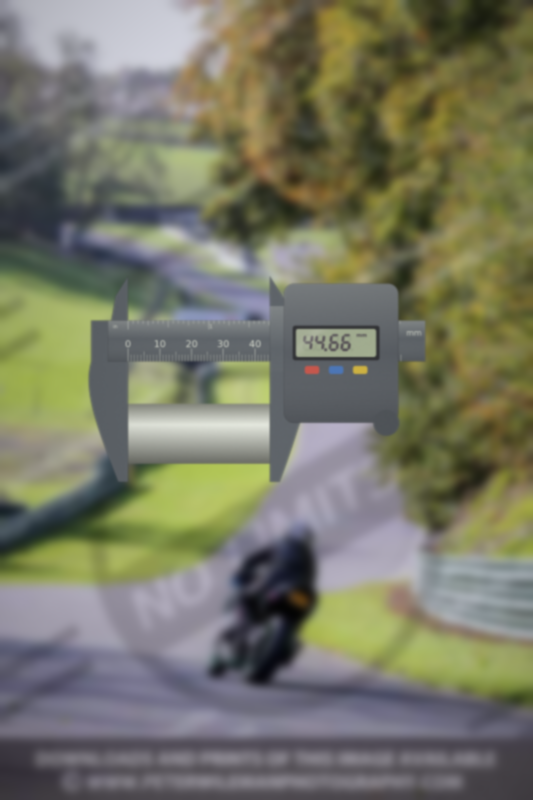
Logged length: {"value": 44.66, "unit": "mm"}
